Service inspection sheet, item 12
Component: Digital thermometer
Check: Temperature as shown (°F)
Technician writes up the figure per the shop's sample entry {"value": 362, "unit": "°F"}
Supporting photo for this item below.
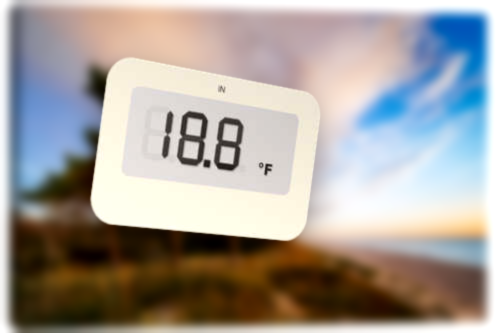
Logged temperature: {"value": 18.8, "unit": "°F"}
